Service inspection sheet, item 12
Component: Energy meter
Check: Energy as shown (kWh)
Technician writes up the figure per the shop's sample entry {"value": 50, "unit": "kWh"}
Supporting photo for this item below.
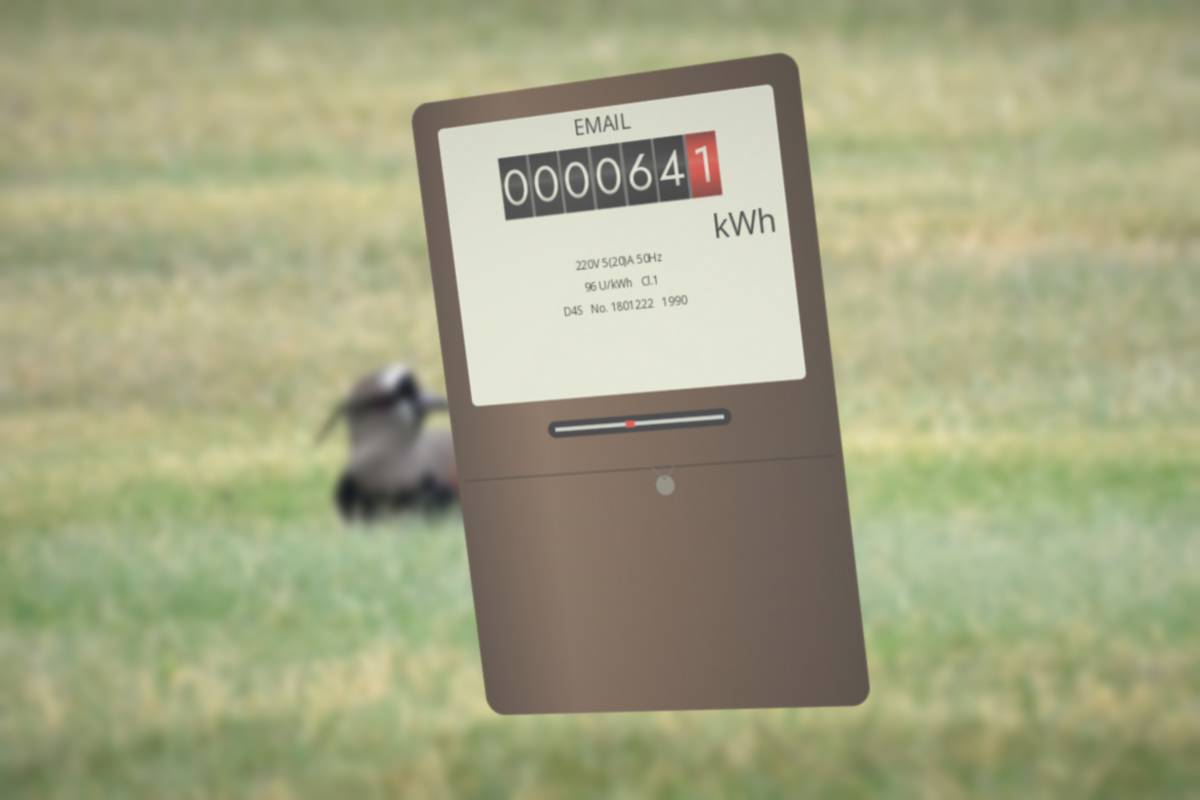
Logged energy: {"value": 64.1, "unit": "kWh"}
